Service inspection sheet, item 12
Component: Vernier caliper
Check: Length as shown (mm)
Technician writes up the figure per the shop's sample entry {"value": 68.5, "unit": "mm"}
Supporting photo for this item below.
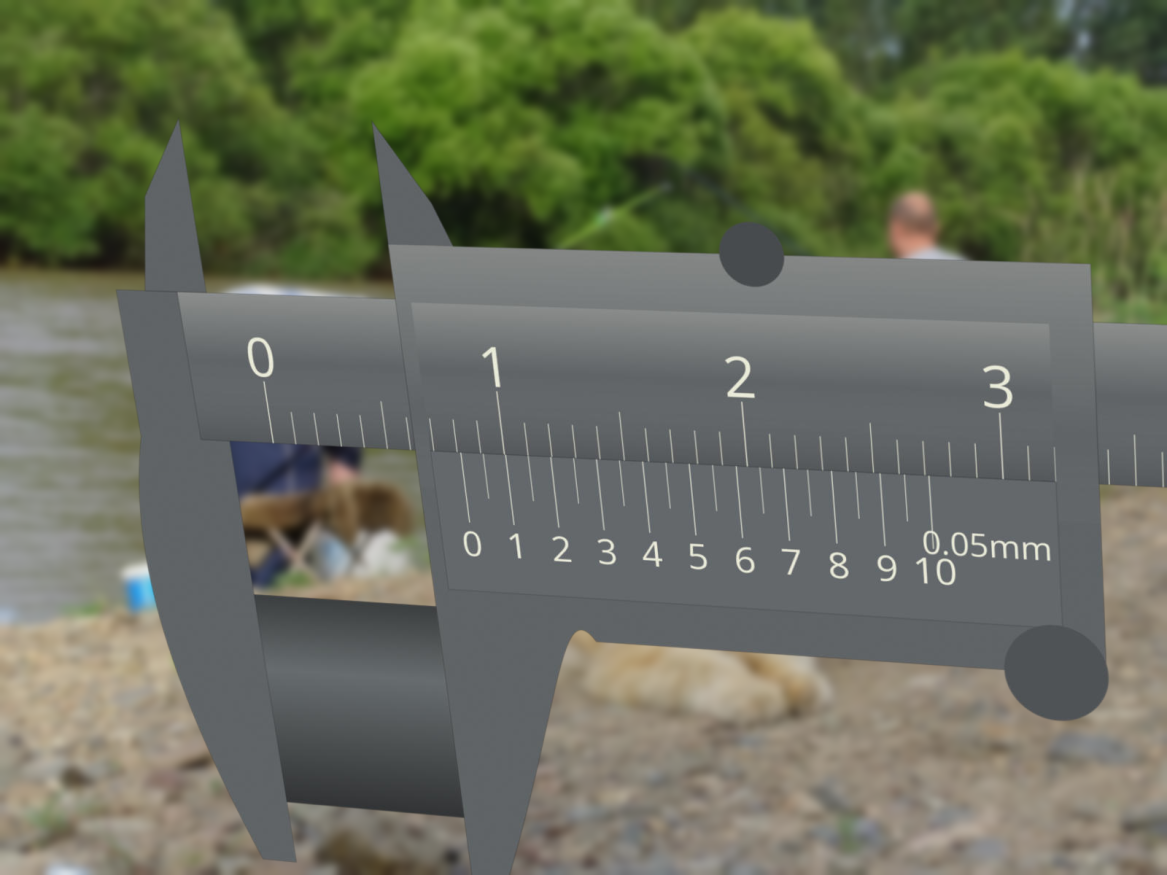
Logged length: {"value": 8.15, "unit": "mm"}
